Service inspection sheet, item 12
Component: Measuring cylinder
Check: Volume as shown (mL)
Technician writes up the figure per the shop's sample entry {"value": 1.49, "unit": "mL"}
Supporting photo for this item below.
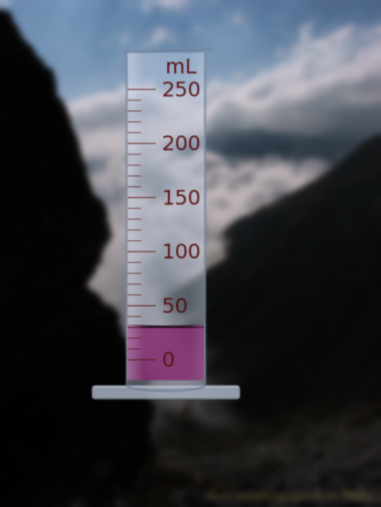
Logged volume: {"value": 30, "unit": "mL"}
